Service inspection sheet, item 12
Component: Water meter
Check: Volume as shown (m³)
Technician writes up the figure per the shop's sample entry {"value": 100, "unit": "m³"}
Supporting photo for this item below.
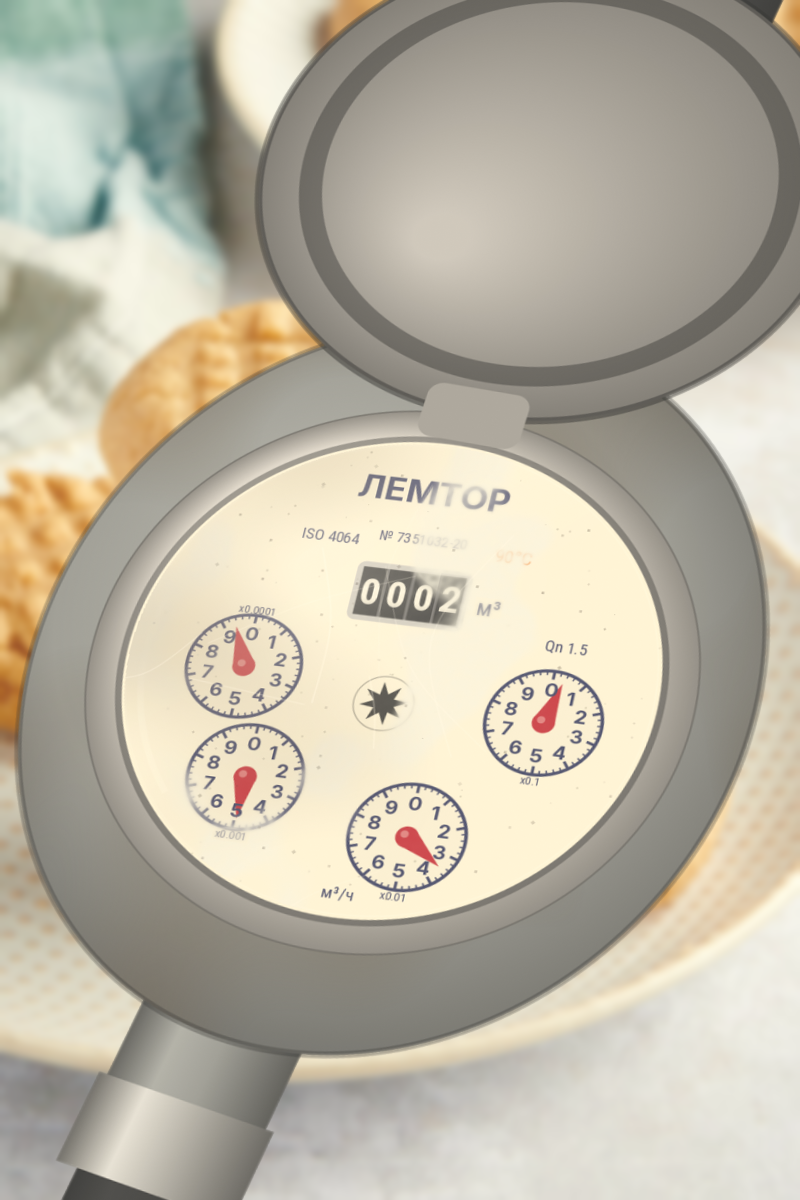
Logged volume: {"value": 2.0349, "unit": "m³"}
